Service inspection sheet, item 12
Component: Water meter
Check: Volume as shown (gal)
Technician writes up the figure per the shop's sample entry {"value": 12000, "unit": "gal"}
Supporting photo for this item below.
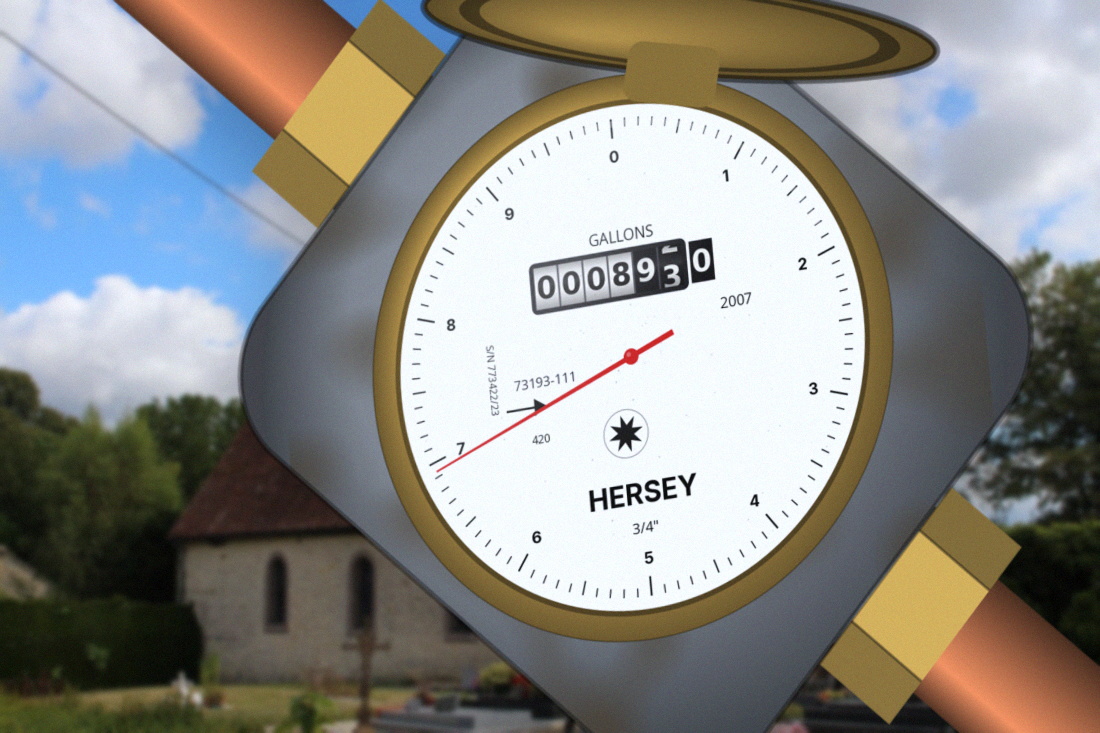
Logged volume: {"value": 8926.9, "unit": "gal"}
